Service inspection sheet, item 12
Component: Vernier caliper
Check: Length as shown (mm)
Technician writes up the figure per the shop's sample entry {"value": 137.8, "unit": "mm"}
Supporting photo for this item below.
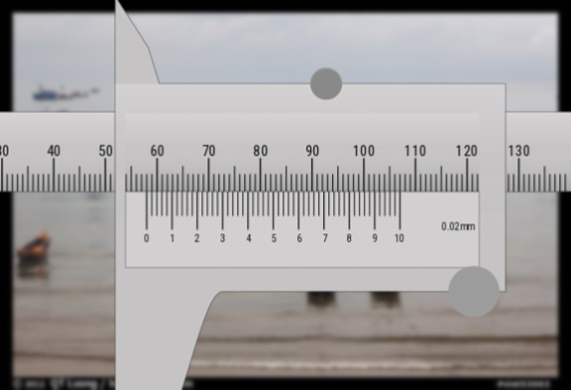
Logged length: {"value": 58.0, "unit": "mm"}
